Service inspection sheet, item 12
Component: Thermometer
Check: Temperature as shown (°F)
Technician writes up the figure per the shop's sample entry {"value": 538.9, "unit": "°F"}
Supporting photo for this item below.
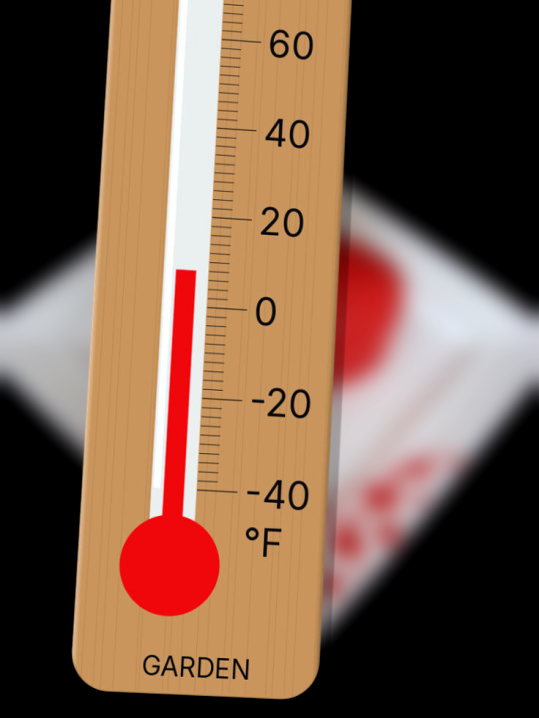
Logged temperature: {"value": 8, "unit": "°F"}
